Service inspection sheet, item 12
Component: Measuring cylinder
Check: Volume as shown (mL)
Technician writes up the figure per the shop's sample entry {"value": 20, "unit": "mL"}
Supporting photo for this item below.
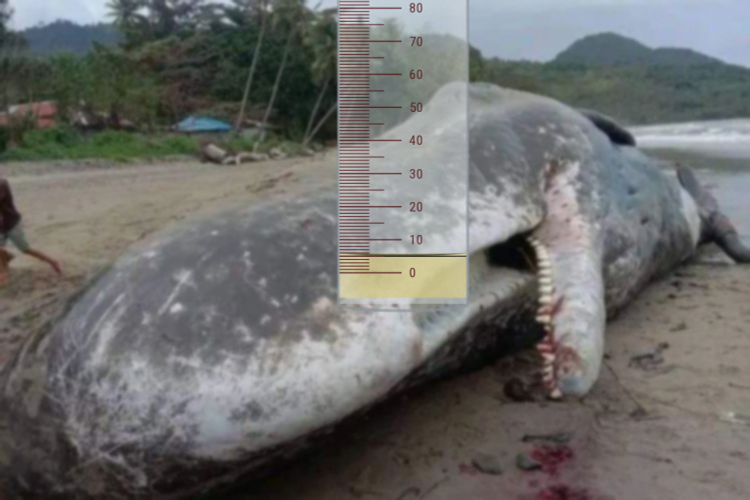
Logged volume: {"value": 5, "unit": "mL"}
